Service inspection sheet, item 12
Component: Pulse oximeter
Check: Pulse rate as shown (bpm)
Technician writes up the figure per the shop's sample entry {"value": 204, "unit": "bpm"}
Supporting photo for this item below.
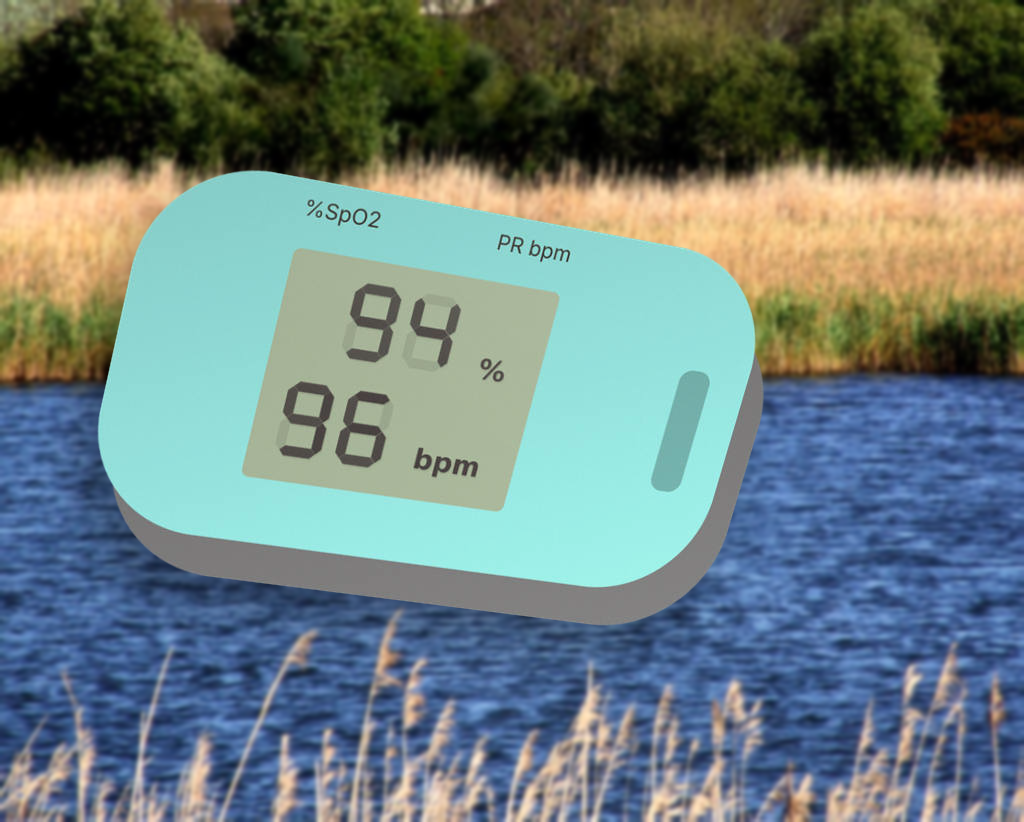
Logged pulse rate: {"value": 96, "unit": "bpm"}
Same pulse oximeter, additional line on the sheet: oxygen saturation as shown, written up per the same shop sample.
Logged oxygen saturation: {"value": 94, "unit": "%"}
